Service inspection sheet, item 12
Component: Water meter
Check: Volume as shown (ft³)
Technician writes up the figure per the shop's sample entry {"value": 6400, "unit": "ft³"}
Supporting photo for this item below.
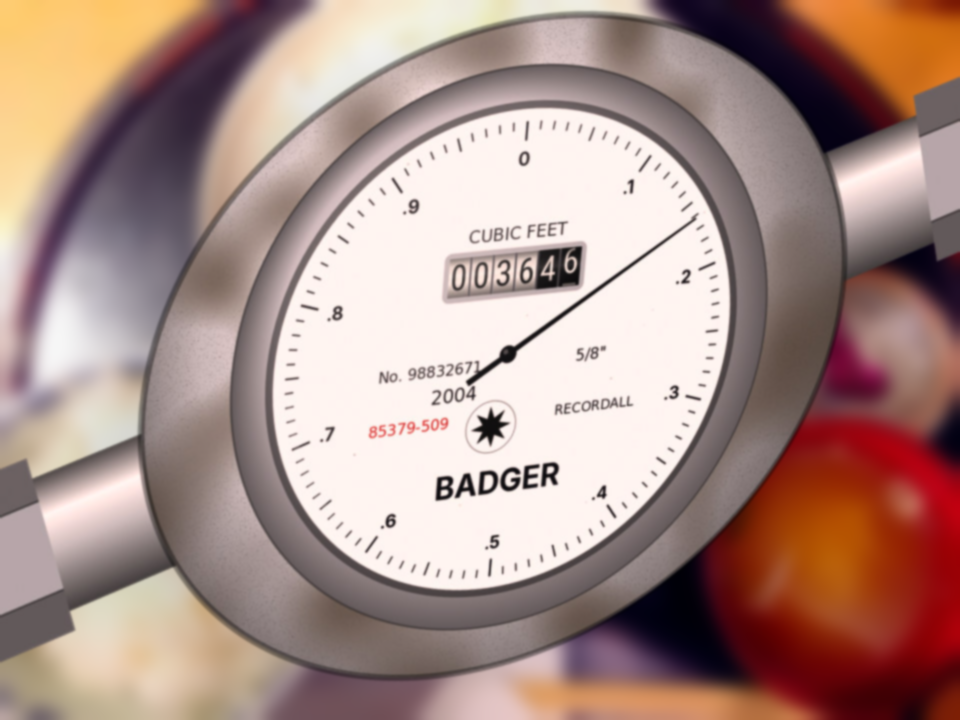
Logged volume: {"value": 3646.16, "unit": "ft³"}
